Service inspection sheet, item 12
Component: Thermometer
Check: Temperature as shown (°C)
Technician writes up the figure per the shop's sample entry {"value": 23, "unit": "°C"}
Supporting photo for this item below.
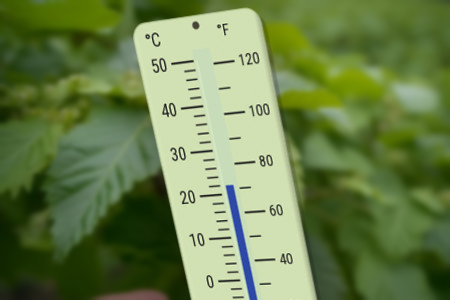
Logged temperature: {"value": 22, "unit": "°C"}
